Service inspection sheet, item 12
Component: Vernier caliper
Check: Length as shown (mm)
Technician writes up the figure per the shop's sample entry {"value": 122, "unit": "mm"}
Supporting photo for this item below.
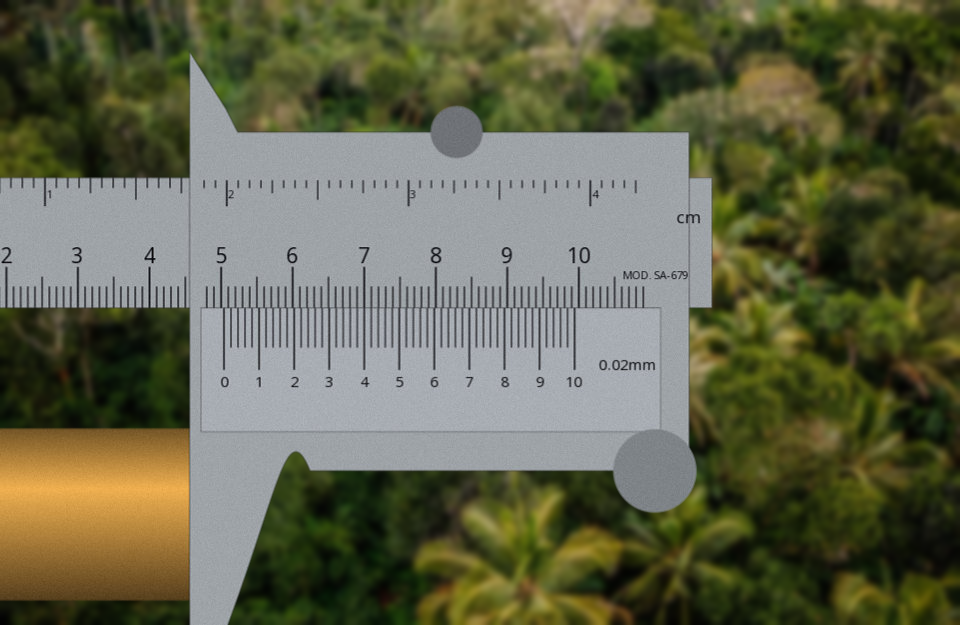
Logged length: {"value": 50.4, "unit": "mm"}
